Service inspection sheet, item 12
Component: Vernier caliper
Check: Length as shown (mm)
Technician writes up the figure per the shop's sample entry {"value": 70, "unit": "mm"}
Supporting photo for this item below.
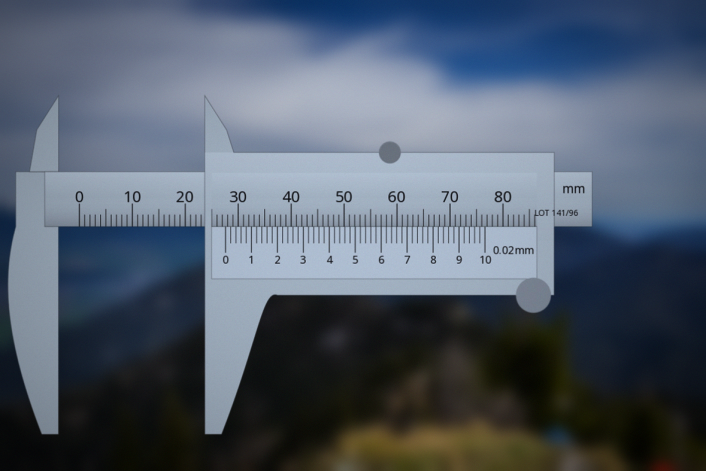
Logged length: {"value": 27.6, "unit": "mm"}
